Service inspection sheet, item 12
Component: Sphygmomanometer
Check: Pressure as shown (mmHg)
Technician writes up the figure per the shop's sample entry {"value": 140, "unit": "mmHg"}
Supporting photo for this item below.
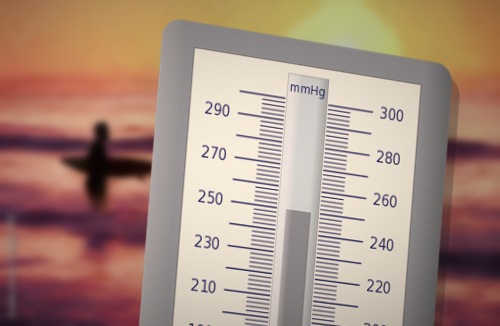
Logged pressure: {"value": 250, "unit": "mmHg"}
